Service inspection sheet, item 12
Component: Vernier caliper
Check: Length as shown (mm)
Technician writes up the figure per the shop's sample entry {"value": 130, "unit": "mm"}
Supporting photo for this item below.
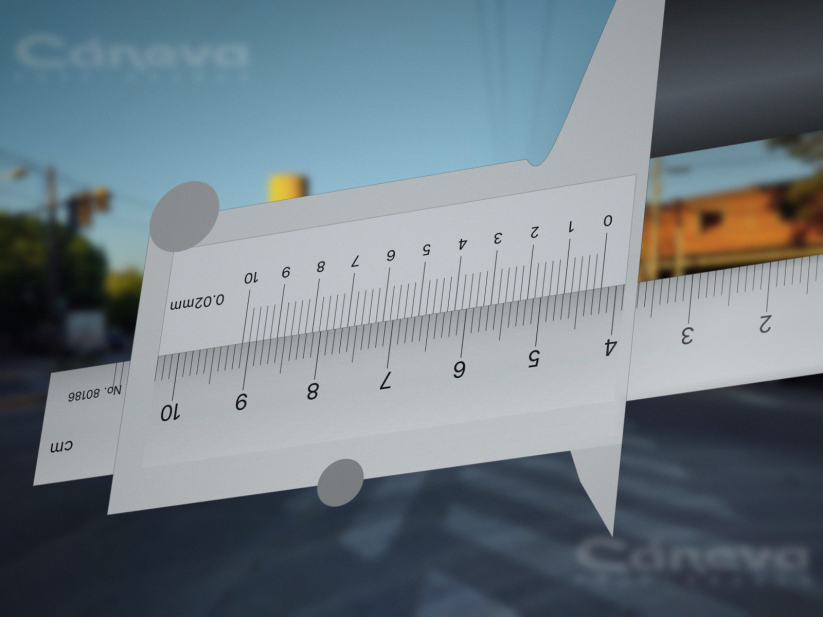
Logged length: {"value": 42.0, "unit": "mm"}
